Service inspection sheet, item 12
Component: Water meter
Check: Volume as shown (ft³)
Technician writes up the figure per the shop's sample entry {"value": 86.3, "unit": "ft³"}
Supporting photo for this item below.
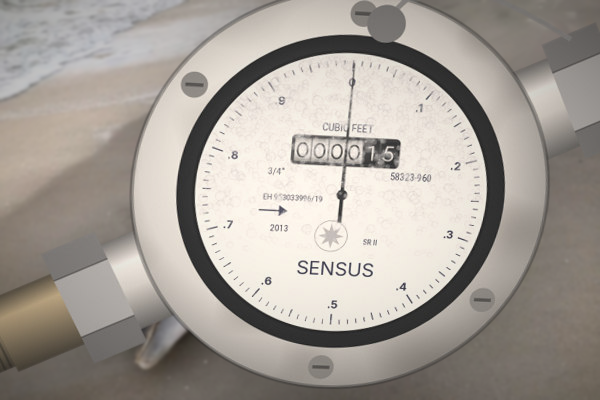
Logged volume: {"value": 15.00, "unit": "ft³"}
